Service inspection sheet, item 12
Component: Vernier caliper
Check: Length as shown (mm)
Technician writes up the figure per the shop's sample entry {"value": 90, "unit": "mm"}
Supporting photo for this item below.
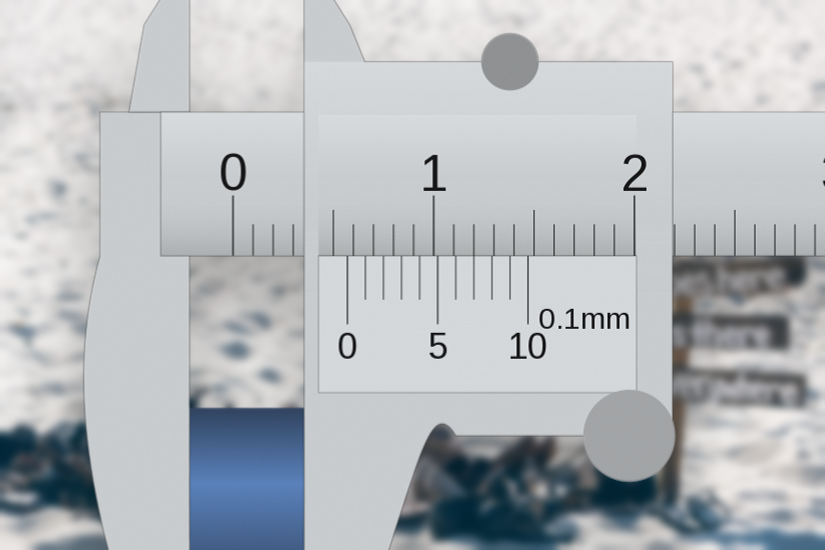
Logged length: {"value": 5.7, "unit": "mm"}
